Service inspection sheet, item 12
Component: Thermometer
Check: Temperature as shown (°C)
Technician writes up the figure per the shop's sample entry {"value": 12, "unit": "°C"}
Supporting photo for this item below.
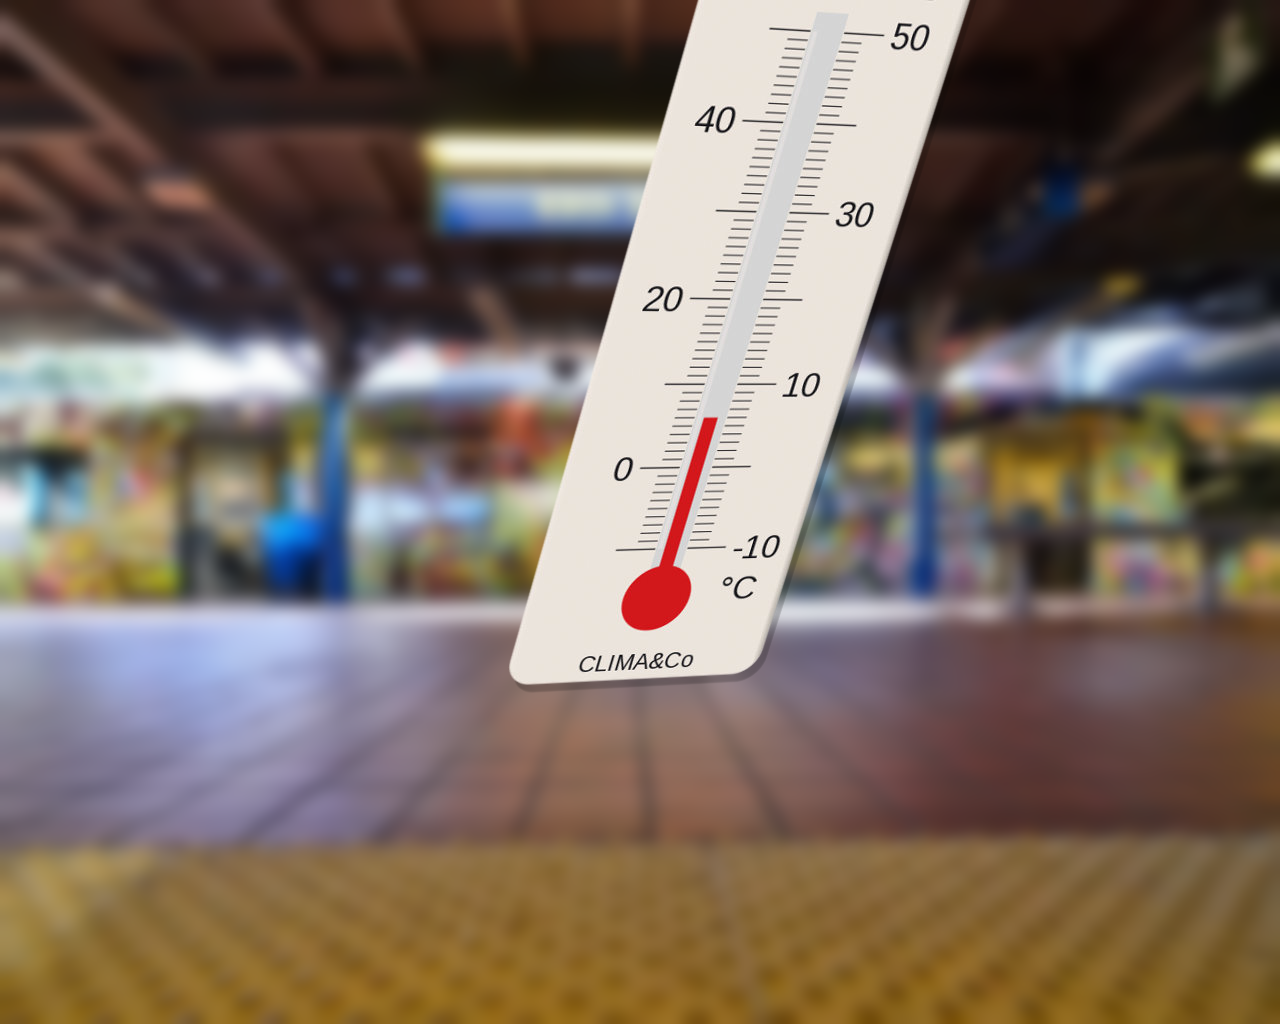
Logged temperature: {"value": 6, "unit": "°C"}
